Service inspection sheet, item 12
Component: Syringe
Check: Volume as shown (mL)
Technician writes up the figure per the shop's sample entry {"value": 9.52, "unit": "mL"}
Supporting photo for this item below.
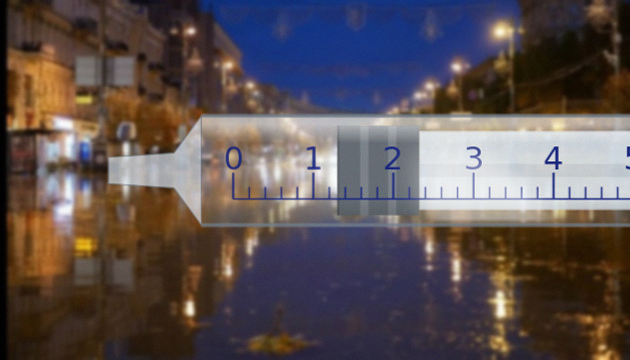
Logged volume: {"value": 1.3, "unit": "mL"}
